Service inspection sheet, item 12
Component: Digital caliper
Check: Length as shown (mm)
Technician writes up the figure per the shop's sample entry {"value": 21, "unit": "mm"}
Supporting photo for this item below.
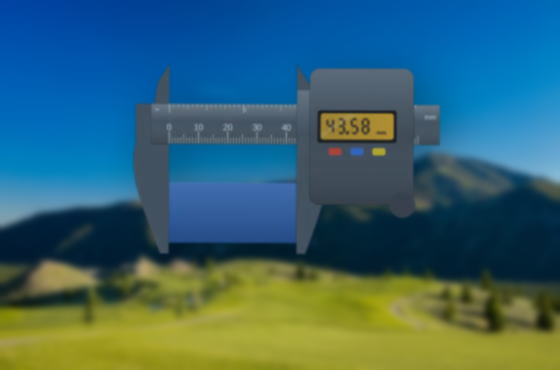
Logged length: {"value": 43.58, "unit": "mm"}
